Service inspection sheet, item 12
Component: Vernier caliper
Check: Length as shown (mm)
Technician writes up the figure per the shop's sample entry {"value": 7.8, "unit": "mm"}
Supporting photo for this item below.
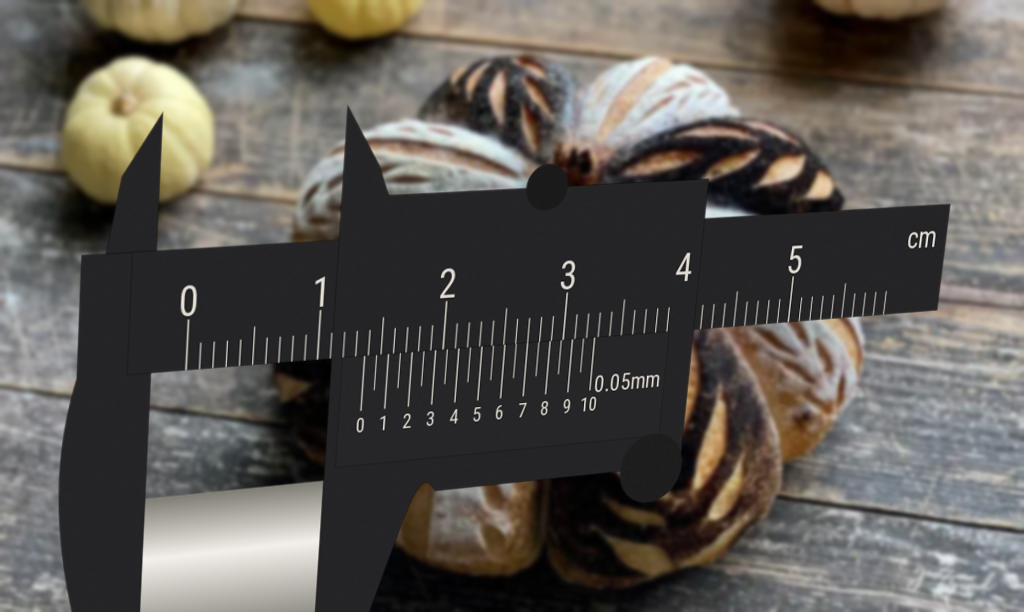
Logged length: {"value": 13.7, "unit": "mm"}
